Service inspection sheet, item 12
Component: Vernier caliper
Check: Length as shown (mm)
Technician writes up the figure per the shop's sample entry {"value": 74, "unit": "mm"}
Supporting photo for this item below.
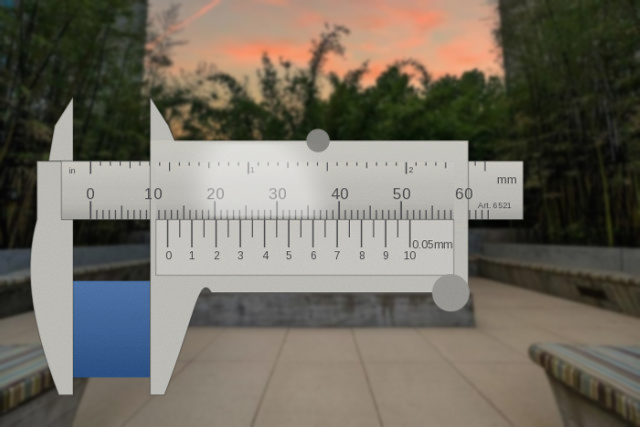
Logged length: {"value": 12.4, "unit": "mm"}
